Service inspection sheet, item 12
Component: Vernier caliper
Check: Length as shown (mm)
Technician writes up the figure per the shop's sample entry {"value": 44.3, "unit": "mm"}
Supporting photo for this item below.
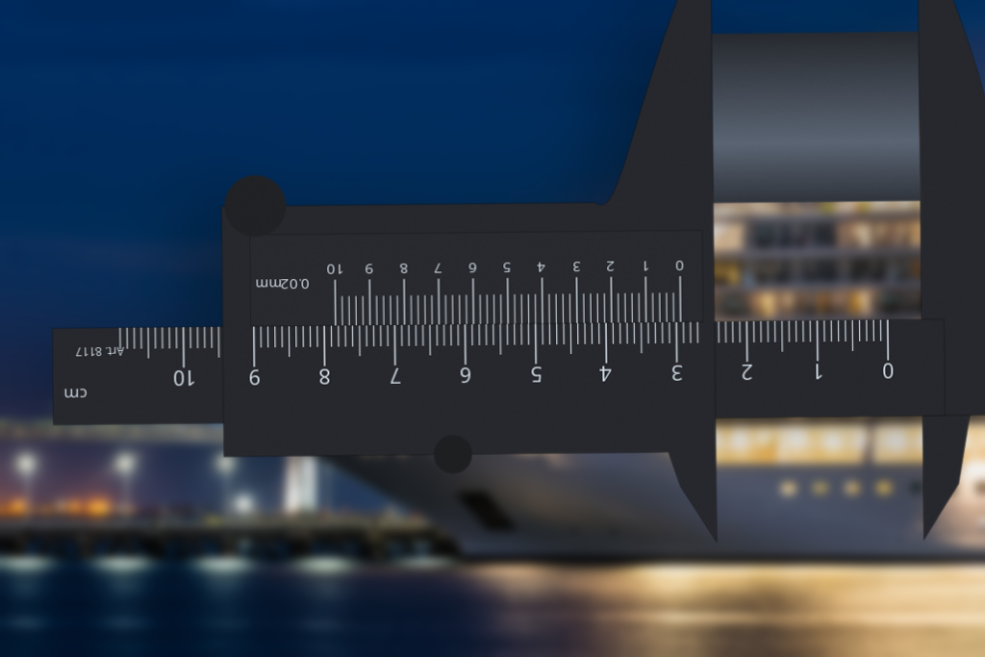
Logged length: {"value": 29.4, "unit": "mm"}
